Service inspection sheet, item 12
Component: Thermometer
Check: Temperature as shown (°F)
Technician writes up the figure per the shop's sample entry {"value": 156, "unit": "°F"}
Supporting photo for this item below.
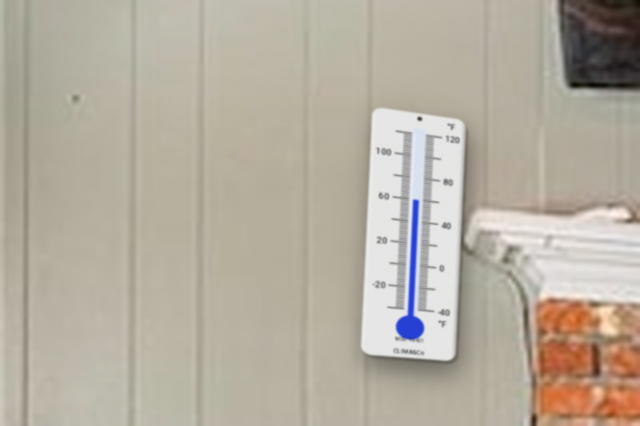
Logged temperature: {"value": 60, "unit": "°F"}
